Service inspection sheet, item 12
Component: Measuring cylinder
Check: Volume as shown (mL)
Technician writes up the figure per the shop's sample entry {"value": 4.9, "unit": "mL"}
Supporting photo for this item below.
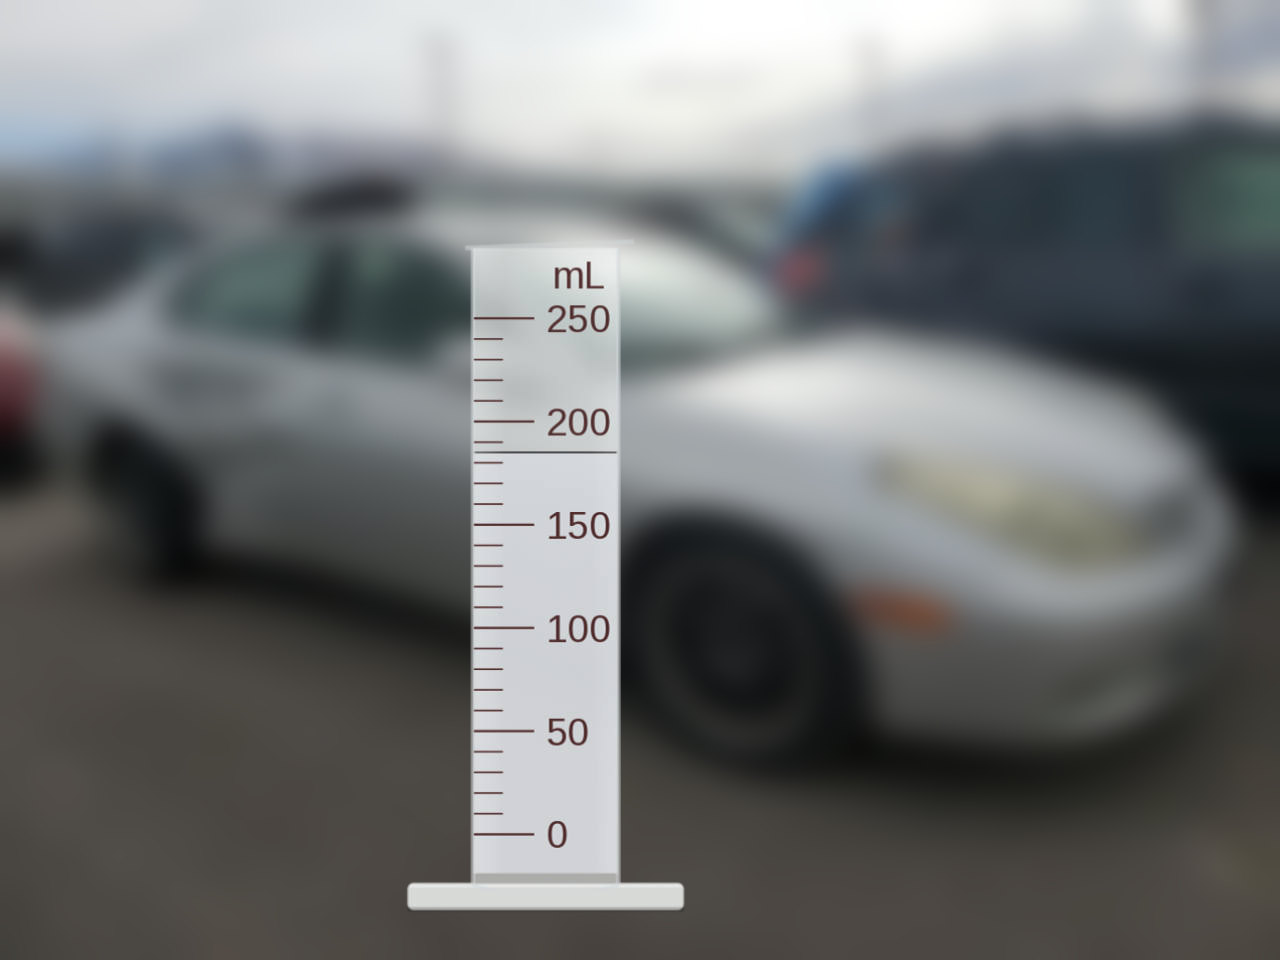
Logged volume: {"value": 185, "unit": "mL"}
